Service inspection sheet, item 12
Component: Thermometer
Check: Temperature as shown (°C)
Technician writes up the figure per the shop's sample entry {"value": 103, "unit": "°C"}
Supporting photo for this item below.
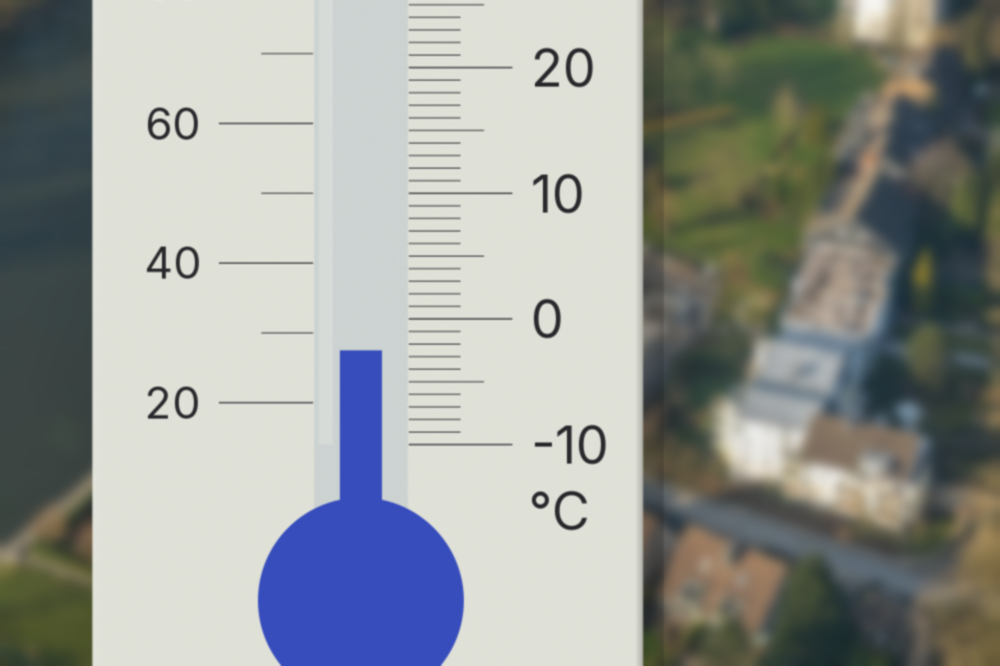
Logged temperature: {"value": -2.5, "unit": "°C"}
